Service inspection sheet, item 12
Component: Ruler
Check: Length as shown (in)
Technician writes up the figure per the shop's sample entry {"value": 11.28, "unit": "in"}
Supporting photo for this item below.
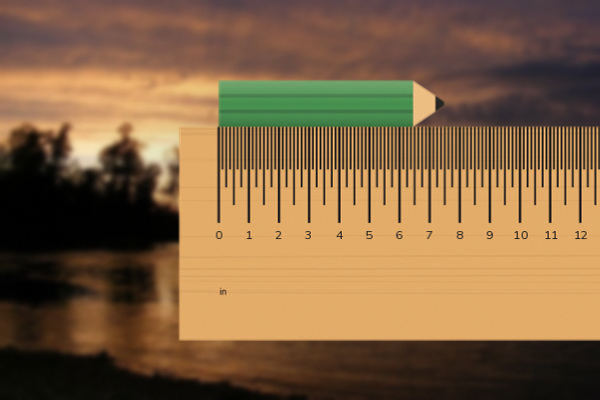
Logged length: {"value": 7.5, "unit": "in"}
